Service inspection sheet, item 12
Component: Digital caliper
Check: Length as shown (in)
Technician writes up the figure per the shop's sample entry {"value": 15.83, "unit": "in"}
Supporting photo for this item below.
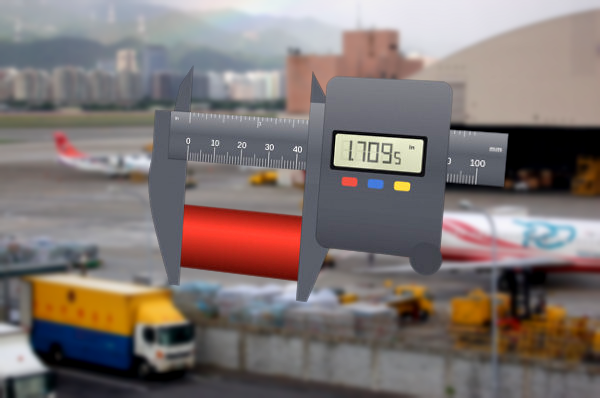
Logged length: {"value": 1.7095, "unit": "in"}
